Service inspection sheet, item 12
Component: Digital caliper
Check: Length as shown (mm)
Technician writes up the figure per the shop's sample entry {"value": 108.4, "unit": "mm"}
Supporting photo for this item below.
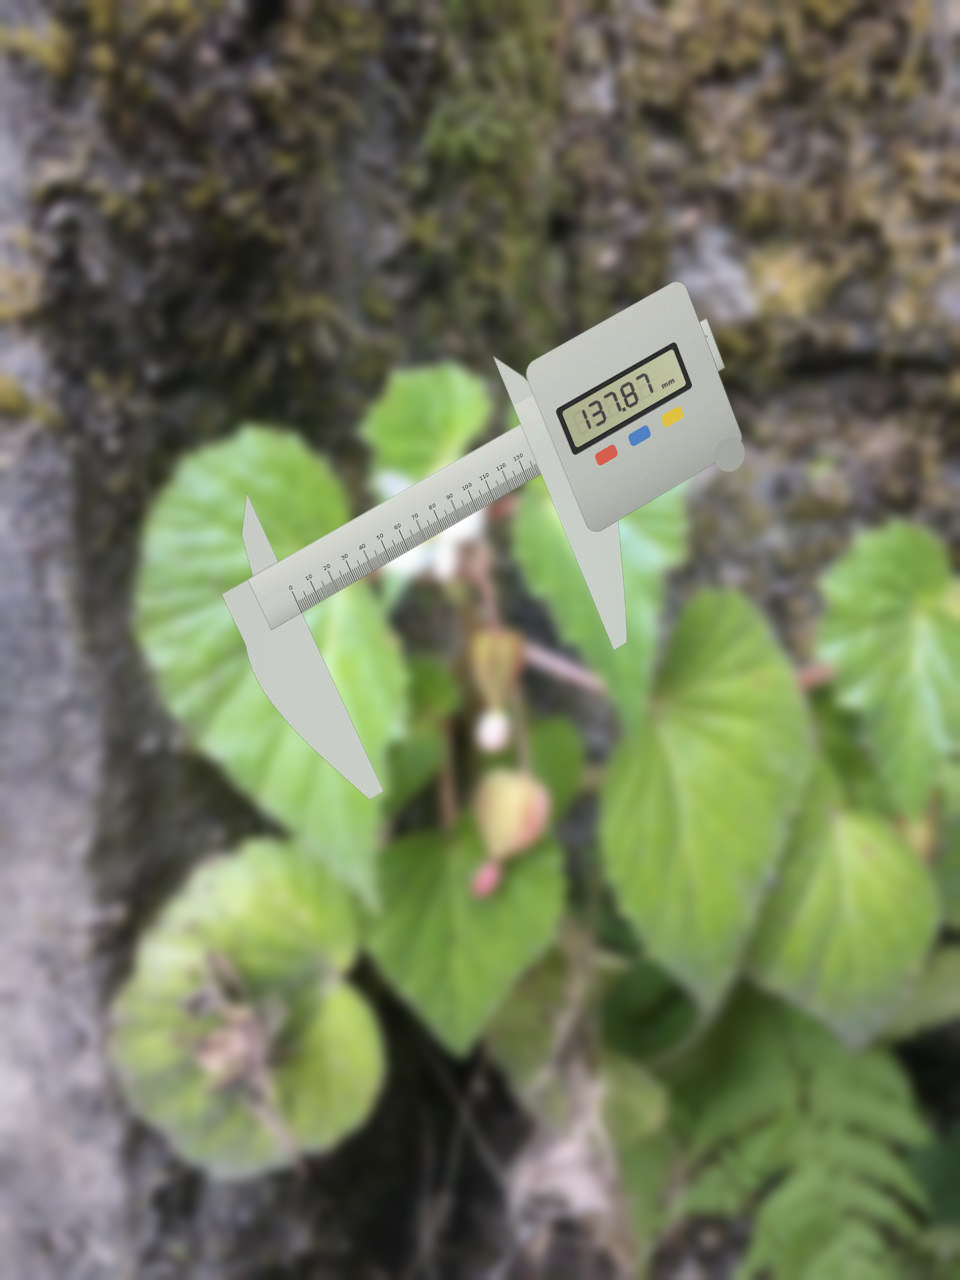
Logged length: {"value": 137.87, "unit": "mm"}
